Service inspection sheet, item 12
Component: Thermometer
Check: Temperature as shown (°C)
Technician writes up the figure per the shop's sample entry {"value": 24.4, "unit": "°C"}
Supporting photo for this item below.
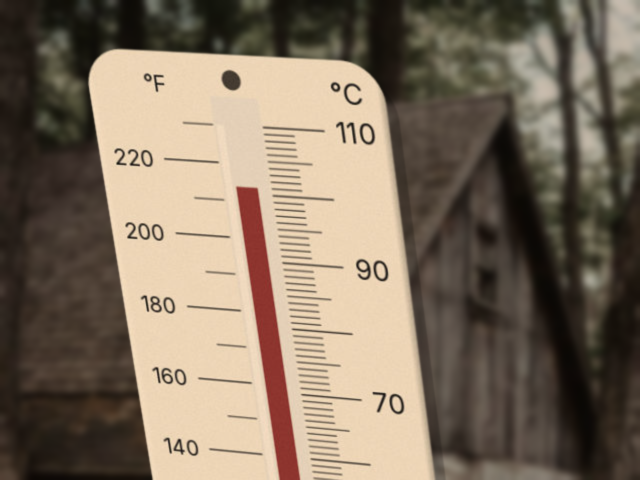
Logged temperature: {"value": 101, "unit": "°C"}
